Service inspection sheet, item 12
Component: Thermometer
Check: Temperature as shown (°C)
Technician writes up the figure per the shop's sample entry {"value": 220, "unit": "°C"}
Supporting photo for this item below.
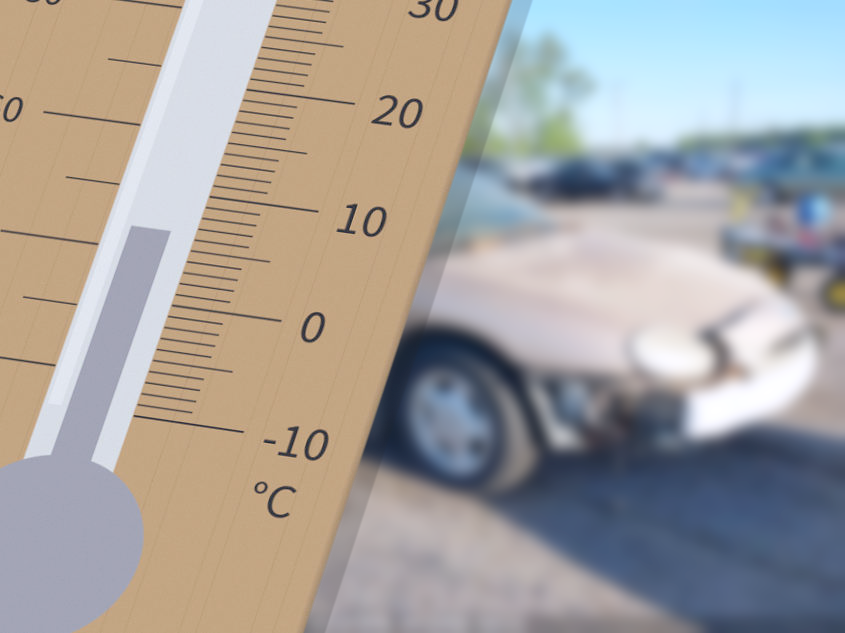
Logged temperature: {"value": 6.5, "unit": "°C"}
